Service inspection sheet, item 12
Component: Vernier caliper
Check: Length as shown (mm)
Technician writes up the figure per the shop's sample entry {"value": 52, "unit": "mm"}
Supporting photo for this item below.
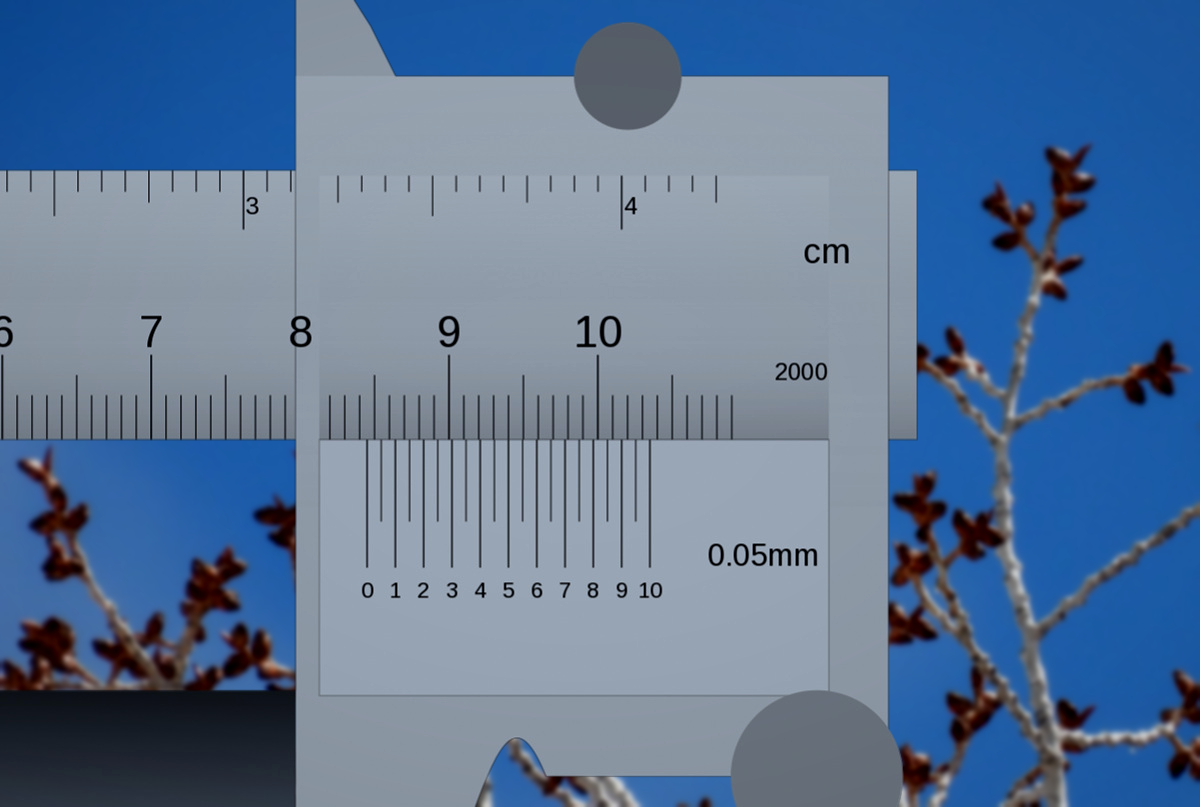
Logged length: {"value": 84.5, "unit": "mm"}
